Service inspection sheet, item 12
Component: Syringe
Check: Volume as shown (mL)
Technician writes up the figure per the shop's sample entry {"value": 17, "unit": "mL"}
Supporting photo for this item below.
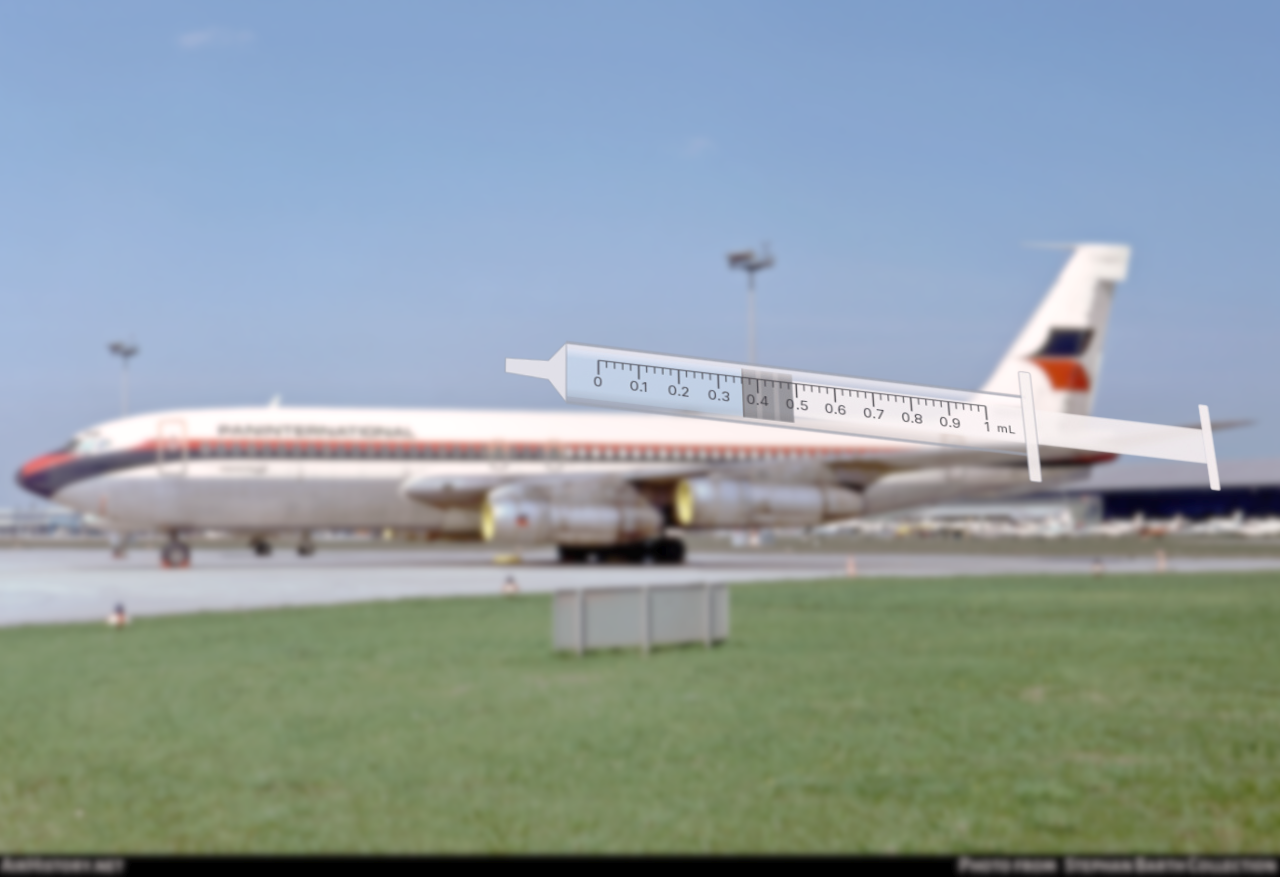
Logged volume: {"value": 0.36, "unit": "mL"}
